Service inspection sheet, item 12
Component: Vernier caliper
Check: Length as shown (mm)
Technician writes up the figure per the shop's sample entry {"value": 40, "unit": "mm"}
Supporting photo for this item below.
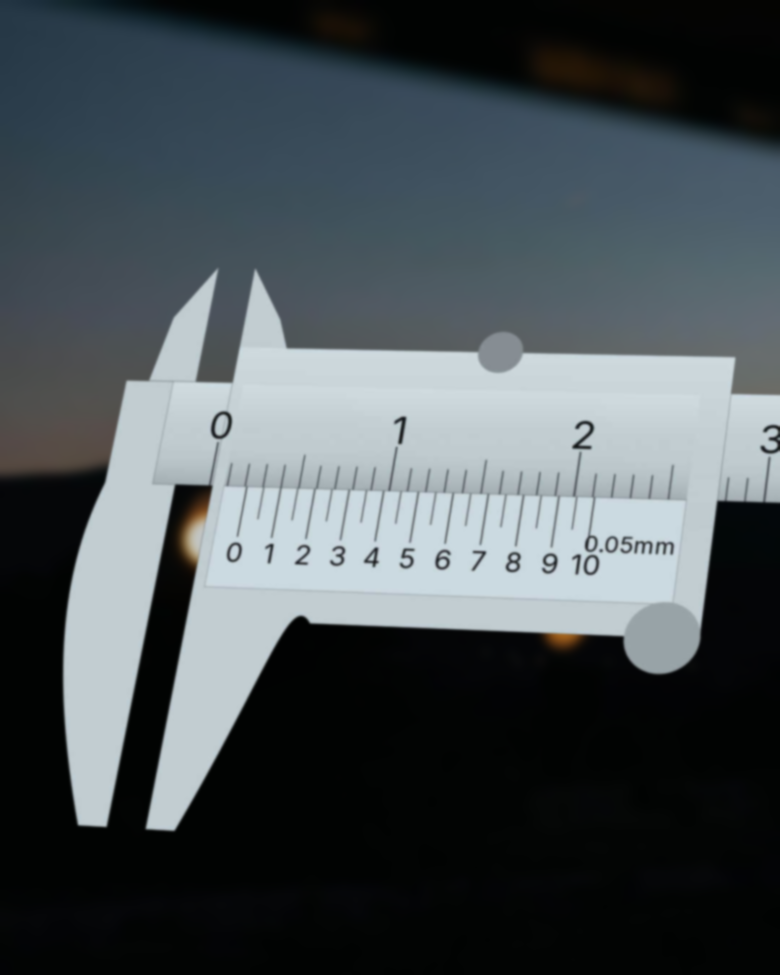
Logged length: {"value": 2.1, "unit": "mm"}
